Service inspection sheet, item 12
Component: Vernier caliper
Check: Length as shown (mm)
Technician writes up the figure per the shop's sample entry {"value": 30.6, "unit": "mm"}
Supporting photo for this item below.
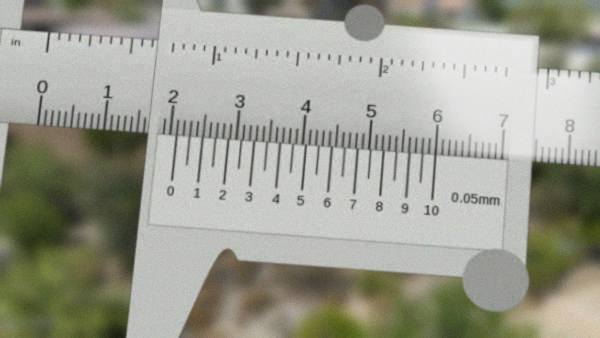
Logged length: {"value": 21.0, "unit": "mm"}
